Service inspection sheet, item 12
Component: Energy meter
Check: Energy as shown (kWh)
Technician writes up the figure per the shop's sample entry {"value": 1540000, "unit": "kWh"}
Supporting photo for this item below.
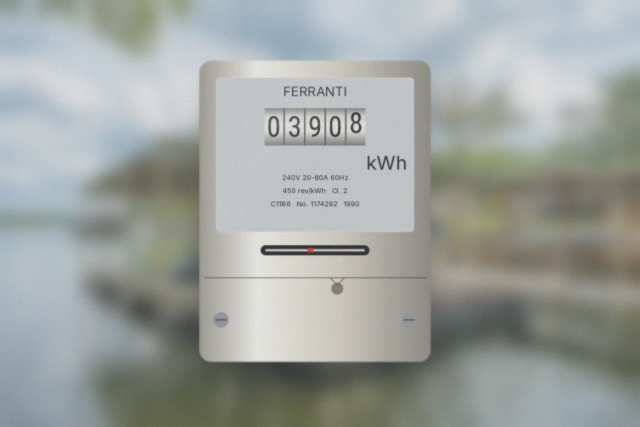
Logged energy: {"value": 3908, "unit": "kWh"}
